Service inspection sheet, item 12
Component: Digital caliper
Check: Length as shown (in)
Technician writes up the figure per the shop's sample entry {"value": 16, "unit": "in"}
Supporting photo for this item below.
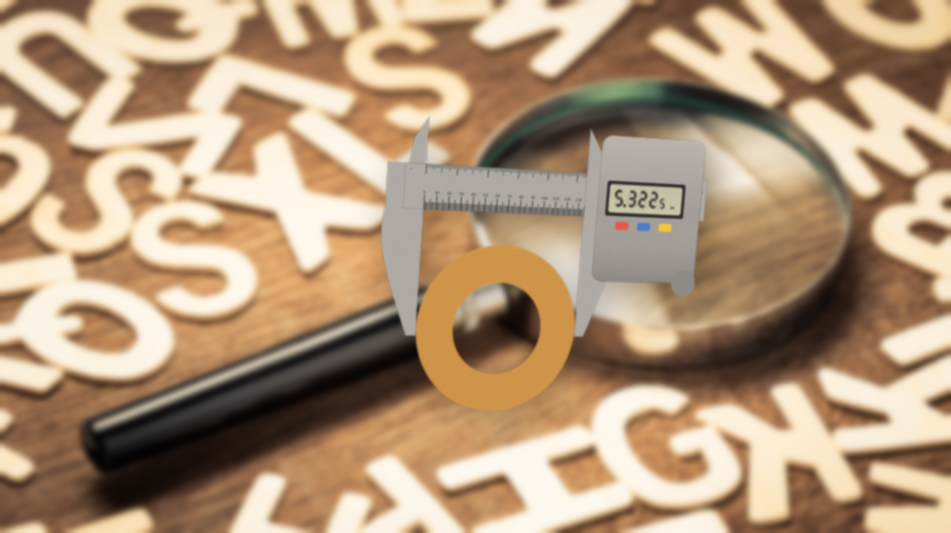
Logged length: {"value": 5.3225, "unit": "in"}
